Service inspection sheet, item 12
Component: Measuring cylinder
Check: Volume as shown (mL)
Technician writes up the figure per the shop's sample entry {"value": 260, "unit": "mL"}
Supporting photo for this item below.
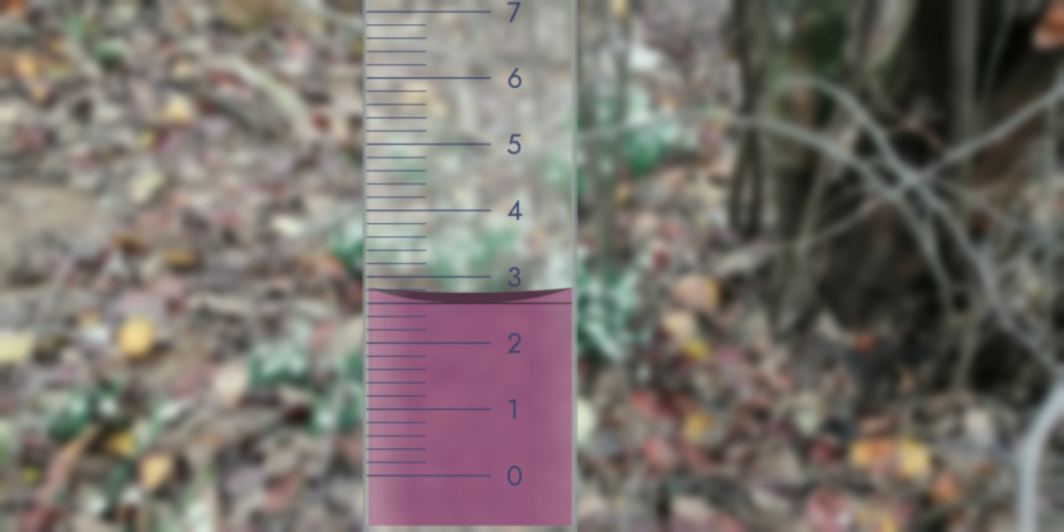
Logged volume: {"value": 2.6, "unit": "mL"}
